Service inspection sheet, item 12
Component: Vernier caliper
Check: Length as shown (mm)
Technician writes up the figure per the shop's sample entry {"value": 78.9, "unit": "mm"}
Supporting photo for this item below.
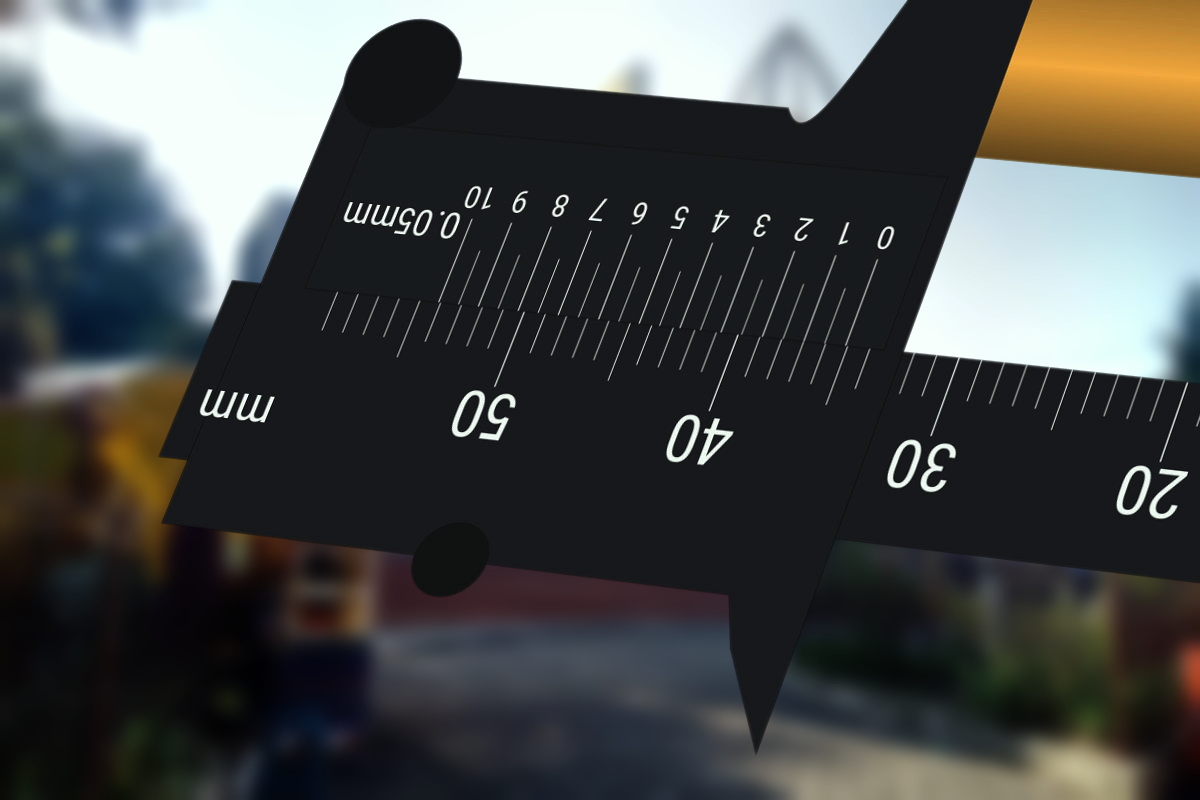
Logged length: {"value": 35.1, "unit": "mm"}
